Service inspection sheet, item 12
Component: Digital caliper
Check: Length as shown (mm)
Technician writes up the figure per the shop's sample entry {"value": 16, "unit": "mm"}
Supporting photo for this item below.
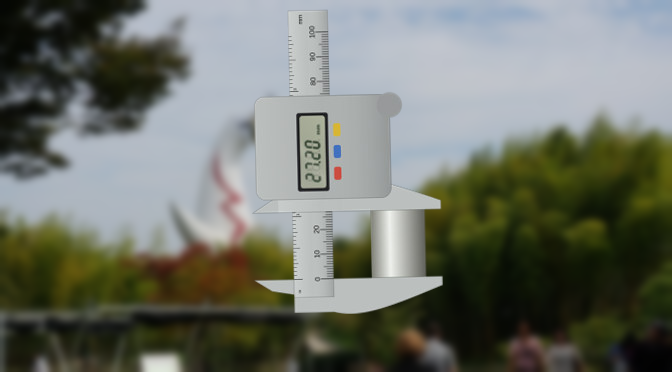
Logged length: {"value": 27.20, "unit": "mm"}
